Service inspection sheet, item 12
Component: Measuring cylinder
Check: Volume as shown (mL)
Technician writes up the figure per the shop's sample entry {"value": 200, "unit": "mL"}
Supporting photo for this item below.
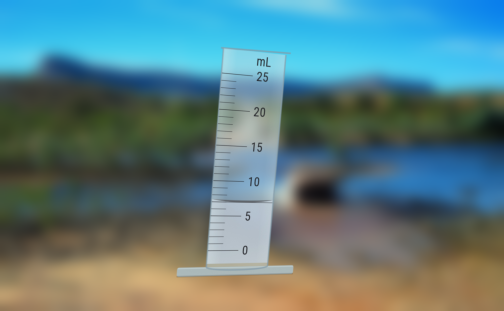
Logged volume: {"value": 7, "unit": "mL"}
